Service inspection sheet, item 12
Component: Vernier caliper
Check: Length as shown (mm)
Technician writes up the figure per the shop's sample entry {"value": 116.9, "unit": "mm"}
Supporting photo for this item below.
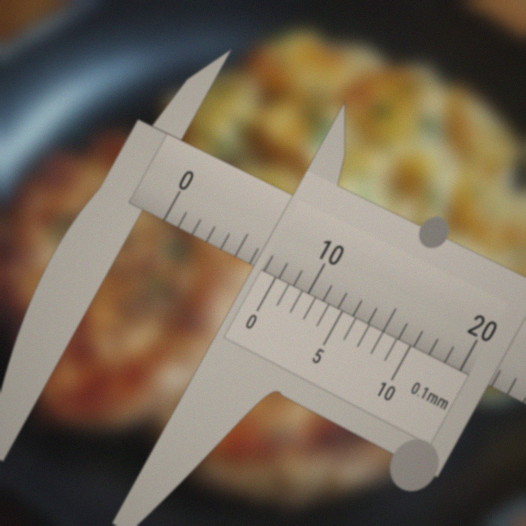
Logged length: {"value": 7.8, "unit": "mm"}
